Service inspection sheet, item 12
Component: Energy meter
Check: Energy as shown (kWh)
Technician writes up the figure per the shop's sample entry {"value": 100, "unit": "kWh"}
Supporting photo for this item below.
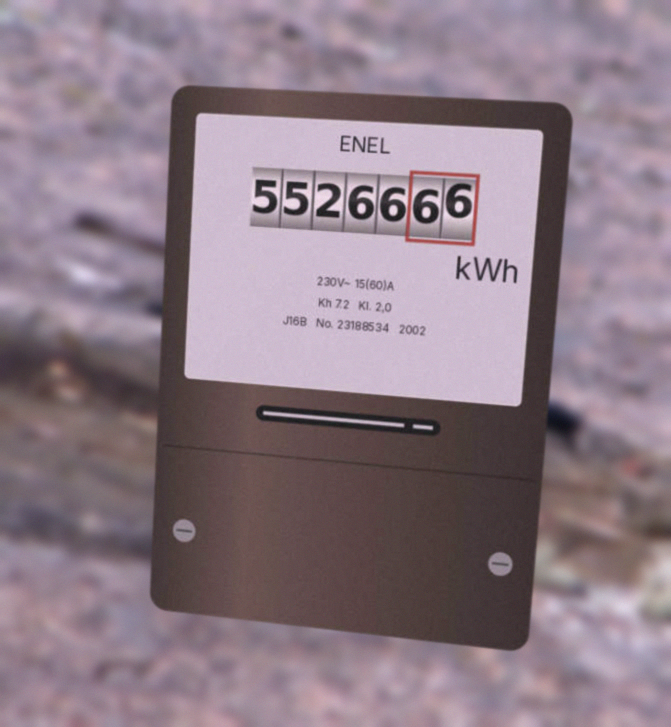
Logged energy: {"value": 55266.66, "unit": "kWh"}
